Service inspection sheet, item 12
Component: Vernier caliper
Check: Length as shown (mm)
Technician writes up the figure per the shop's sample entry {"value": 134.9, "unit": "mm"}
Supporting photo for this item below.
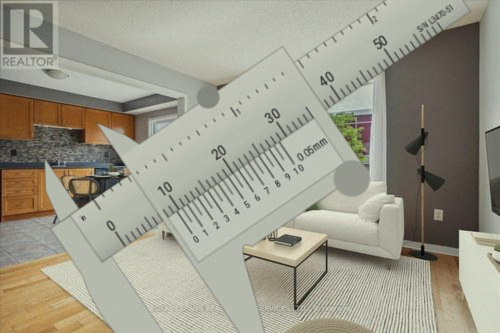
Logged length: {"value": 9.6, "unit": "mm"}
